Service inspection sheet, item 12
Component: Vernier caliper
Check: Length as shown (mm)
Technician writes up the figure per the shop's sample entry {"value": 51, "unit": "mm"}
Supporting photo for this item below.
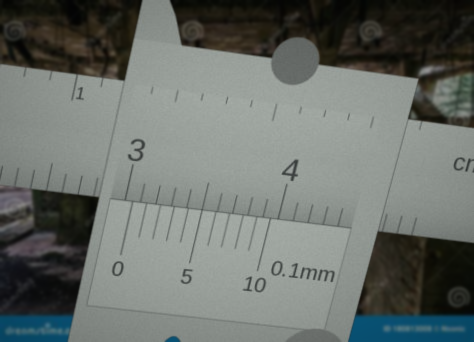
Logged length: {"value": 30.5, "unit": "mm"}
